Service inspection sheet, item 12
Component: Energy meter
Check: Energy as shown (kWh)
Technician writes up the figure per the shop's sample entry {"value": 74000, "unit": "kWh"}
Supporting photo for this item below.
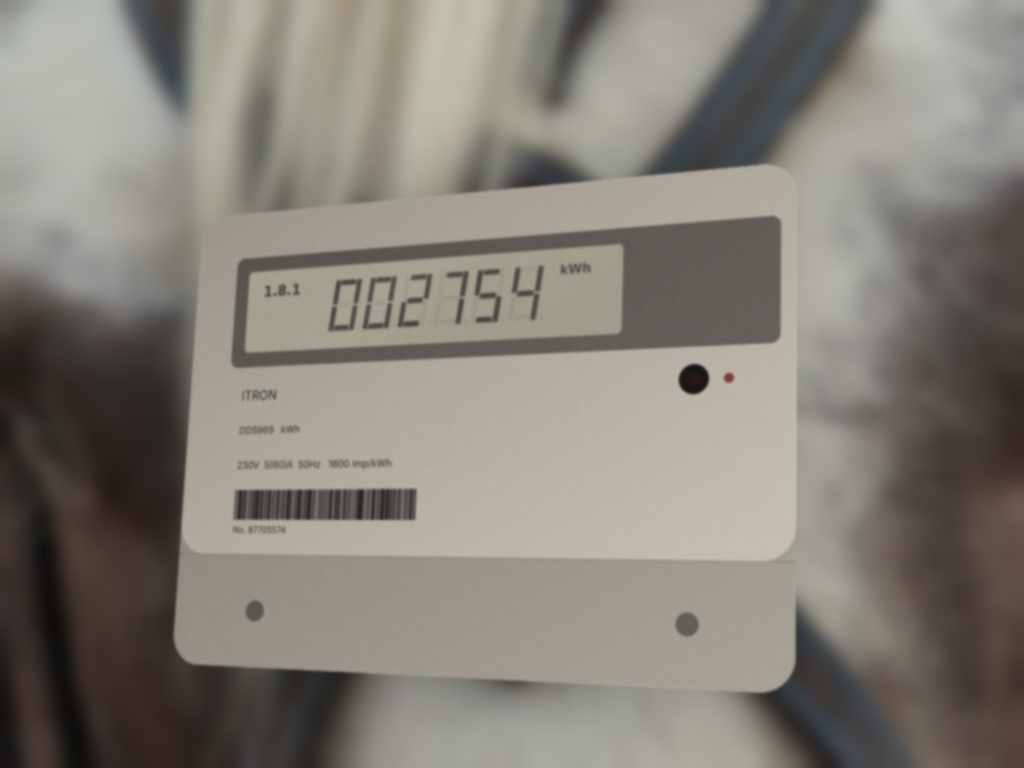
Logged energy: {"value": 2754, "unit": "kWh"}
